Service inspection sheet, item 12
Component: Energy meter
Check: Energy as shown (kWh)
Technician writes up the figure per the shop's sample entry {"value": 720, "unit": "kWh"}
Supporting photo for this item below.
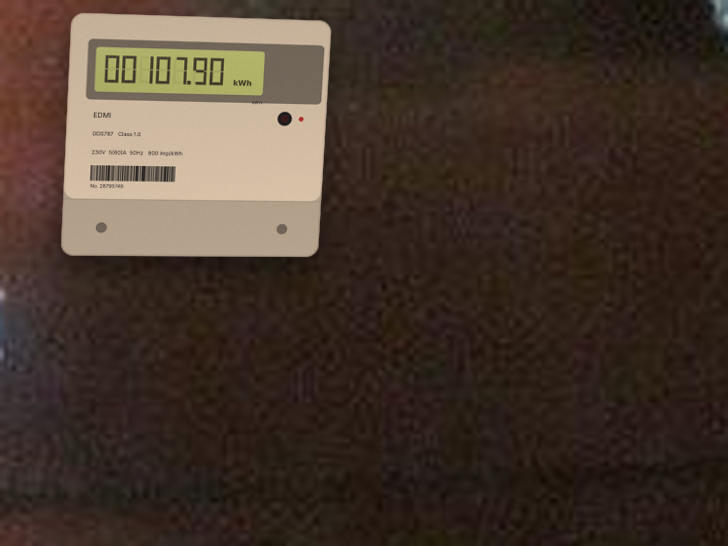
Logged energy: {"value": 107.90, "unit": "kWh"}
